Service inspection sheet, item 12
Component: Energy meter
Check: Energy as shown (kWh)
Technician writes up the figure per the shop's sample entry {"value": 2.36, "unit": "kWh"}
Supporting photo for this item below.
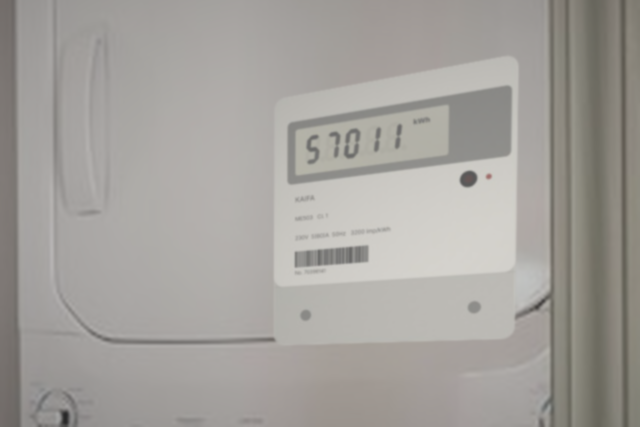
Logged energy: {"value": 57011, "unit": "kWh"}
